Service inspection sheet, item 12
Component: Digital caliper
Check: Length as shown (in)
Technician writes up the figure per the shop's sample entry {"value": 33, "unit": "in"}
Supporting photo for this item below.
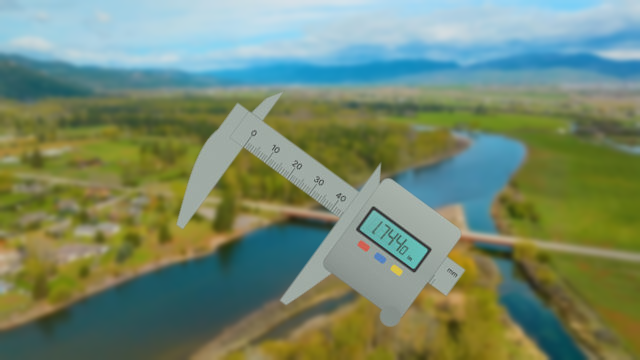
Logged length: {"value": 1.7440, "unit": "in"}
